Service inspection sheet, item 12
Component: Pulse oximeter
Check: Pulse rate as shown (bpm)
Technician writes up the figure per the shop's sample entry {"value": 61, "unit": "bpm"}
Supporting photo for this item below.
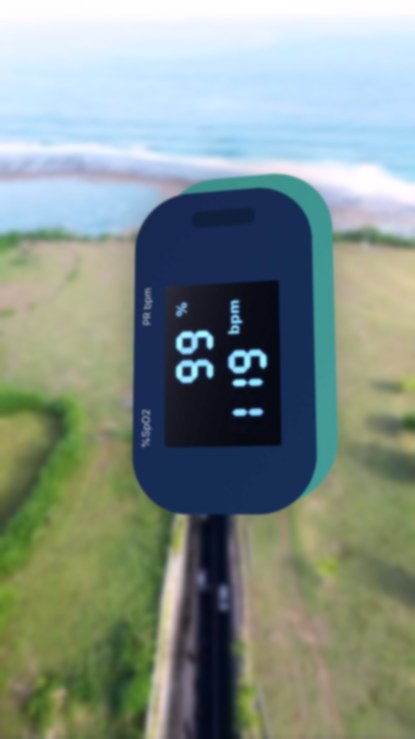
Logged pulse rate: {"value": 119, "unit": "bpm"}
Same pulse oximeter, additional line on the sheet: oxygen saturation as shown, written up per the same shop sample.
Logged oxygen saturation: {"value": 99, "unit": "%"}
